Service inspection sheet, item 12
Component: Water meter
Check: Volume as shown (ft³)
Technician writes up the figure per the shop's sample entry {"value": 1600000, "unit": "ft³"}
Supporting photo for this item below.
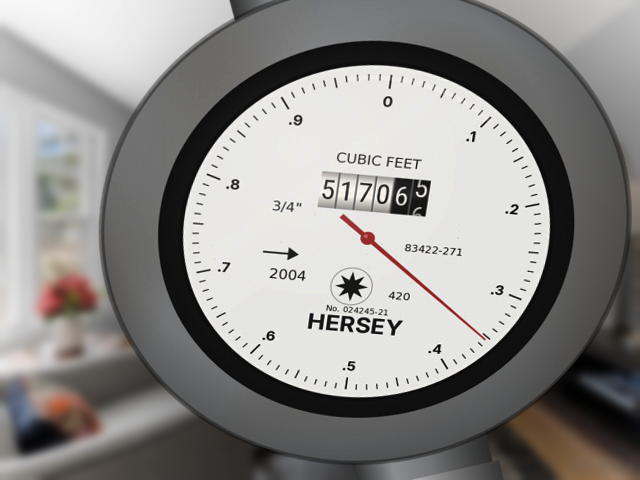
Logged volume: {"value": 517065.35, "unit": "ft³"}
